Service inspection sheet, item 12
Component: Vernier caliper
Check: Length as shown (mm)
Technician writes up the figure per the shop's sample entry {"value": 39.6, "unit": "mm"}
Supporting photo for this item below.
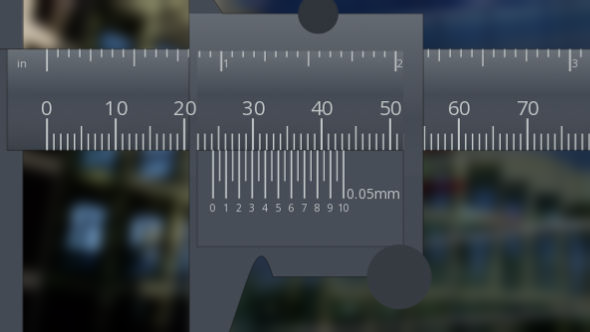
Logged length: {"value": 24.2, "unit": "mm"}
